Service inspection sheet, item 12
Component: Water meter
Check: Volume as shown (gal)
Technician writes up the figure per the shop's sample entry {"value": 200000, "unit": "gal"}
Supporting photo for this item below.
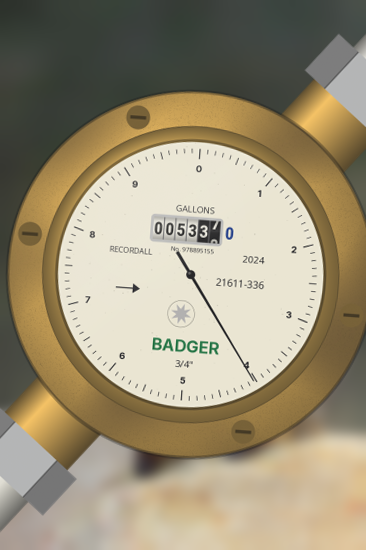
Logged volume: {"value": 53374.0, "unit": "gal"}
